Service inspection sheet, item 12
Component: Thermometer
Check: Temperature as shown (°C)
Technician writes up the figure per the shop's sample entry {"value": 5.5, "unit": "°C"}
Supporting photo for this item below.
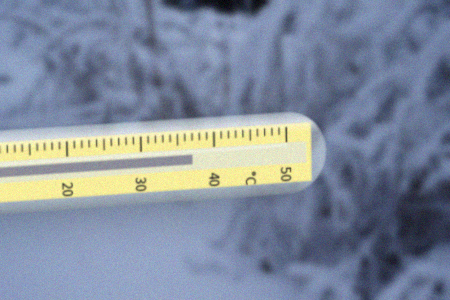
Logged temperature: {"value": 37, "unit": "°C"}
